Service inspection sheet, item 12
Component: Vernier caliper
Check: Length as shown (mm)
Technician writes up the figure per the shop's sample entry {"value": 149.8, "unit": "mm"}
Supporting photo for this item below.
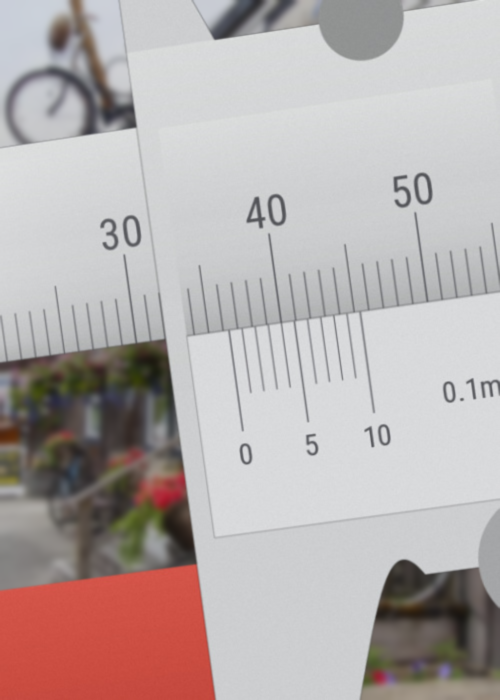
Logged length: {"value": 36.4, "unit": "mm"}
